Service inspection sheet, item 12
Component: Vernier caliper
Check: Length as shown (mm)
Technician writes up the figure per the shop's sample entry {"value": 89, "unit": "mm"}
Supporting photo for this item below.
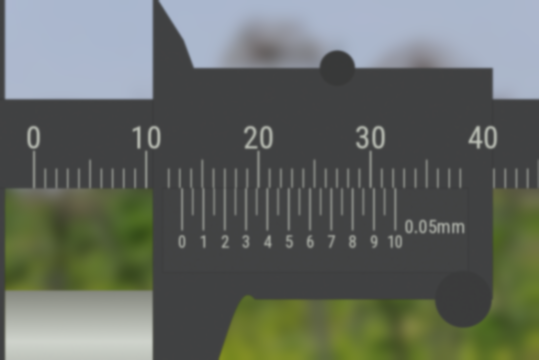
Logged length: {"value": 13.2, "unit": "mm"}
